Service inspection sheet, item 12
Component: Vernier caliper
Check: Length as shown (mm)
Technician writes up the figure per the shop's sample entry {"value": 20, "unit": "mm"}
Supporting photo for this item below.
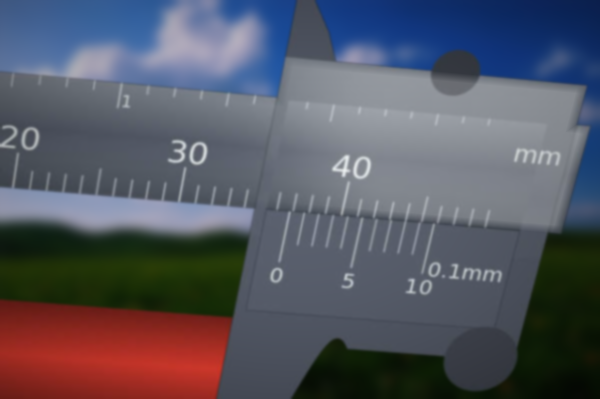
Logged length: {"value": 36.8, "unit": "mm"}
